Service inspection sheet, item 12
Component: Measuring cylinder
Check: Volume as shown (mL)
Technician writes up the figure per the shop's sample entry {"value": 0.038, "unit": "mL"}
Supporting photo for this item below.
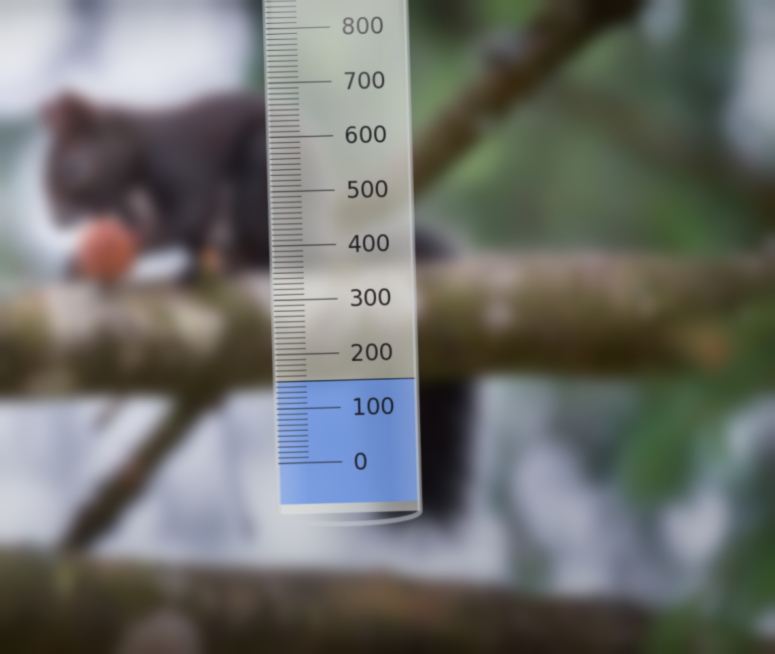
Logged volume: {"value": 150, "unit": "mL"}
